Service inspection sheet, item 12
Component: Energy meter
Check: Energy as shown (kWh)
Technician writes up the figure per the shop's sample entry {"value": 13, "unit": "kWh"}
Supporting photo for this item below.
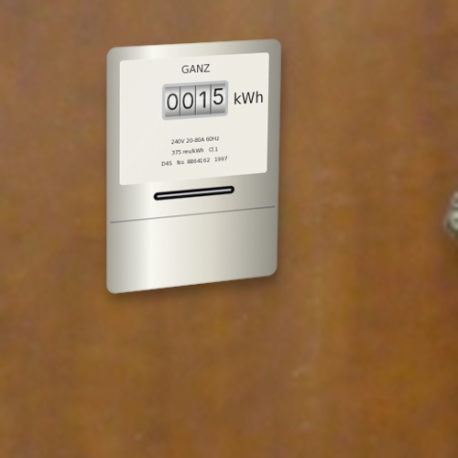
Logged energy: {"value": 15, "unit": "kWh"}
